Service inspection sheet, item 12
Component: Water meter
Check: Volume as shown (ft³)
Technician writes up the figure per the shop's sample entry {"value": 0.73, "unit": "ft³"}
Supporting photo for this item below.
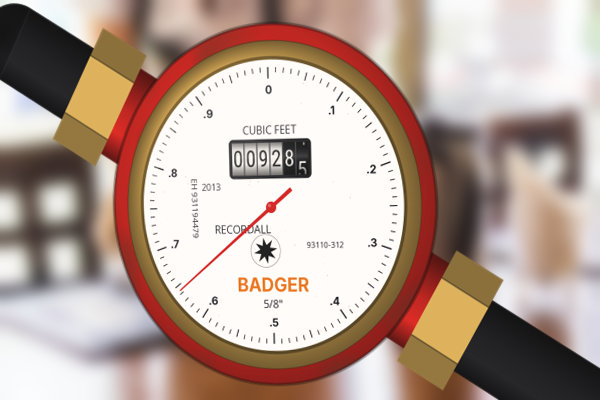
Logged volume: {"value": 9284.64, "unit": "ft³"}
